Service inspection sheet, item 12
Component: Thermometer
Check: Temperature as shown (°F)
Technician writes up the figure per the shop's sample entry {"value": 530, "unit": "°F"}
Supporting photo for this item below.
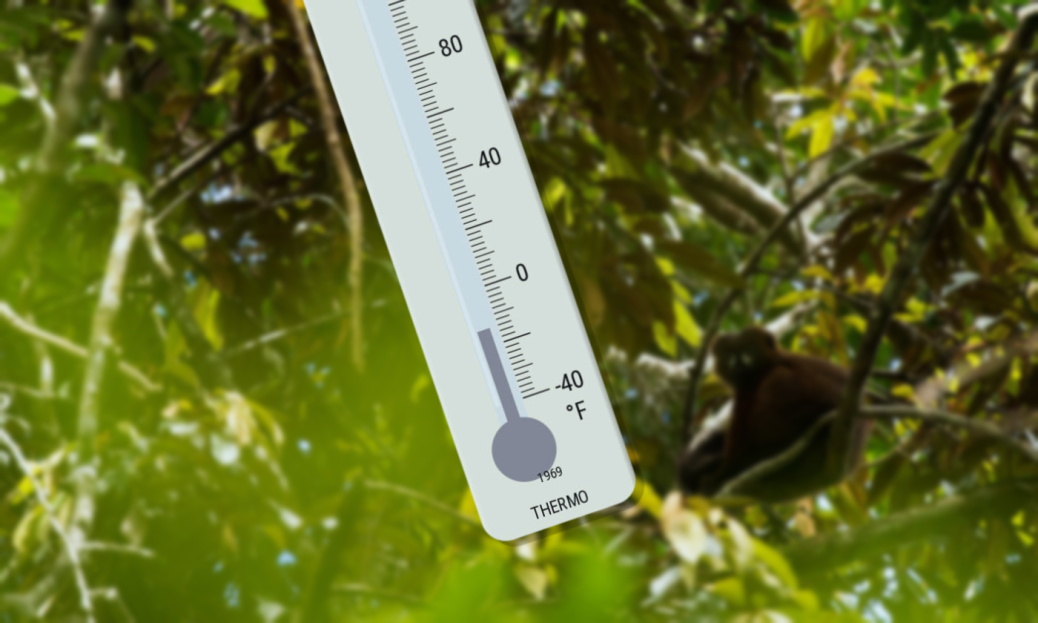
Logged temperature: {"value": -14, "unit": "°F"}
